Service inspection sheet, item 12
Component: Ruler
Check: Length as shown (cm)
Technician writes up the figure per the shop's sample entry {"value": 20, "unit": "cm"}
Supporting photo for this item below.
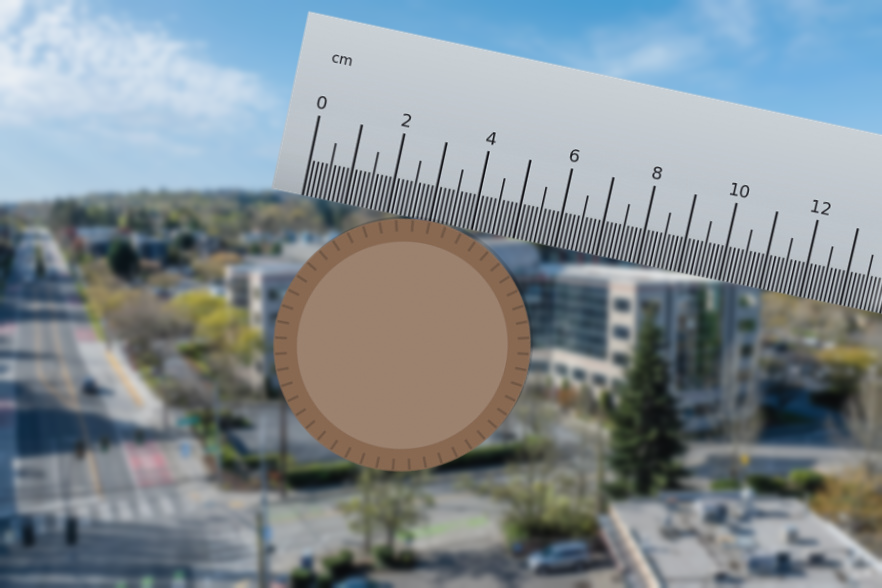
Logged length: {"value": 6, "unit": "cm"}
